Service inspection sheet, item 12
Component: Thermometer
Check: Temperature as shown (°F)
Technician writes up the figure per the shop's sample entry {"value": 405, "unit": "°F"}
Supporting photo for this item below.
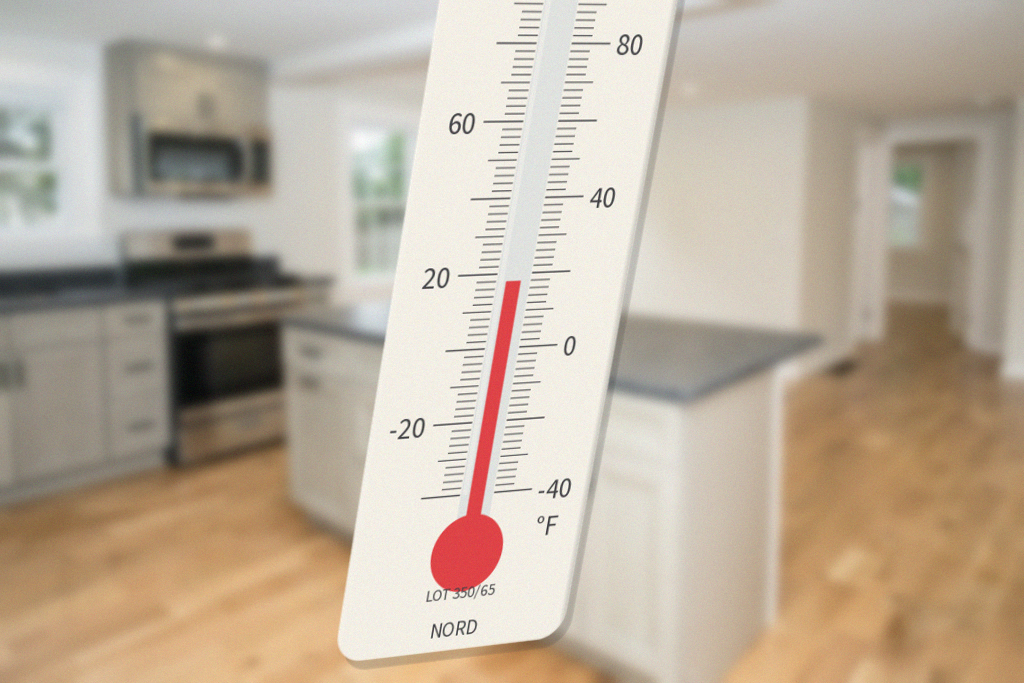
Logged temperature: {"value": 18, "unit": "°F"}
